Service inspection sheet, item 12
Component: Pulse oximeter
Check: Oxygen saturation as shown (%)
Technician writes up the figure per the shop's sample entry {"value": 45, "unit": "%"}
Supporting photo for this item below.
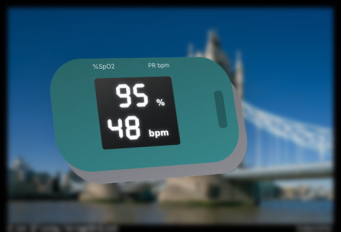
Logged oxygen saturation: {"value": 95, "unit": "%"}
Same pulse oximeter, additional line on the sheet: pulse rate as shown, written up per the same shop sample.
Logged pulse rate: {"value": 48, "unit": "bpm"}
